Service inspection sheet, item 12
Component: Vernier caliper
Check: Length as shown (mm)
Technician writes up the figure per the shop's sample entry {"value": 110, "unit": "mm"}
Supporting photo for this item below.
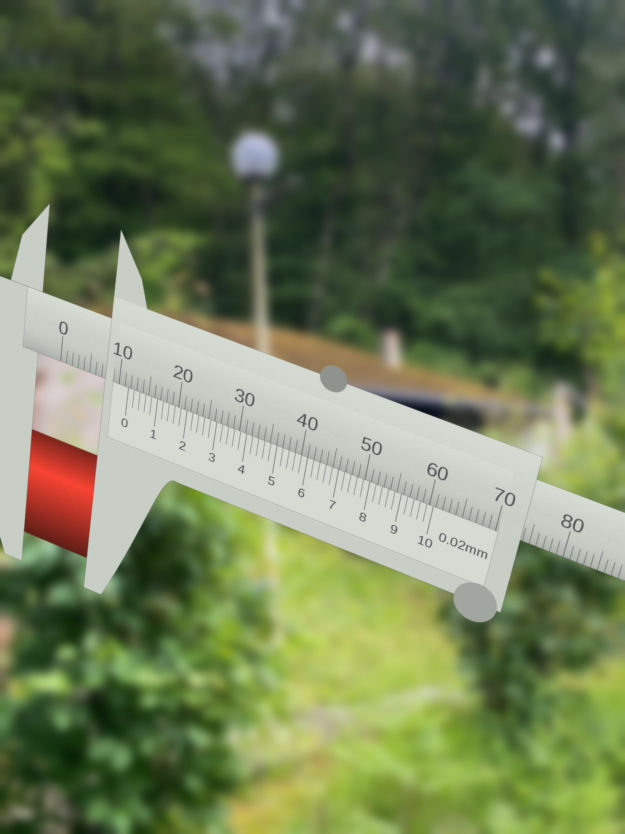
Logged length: {"value": 11.6, "unit": "mm"}
